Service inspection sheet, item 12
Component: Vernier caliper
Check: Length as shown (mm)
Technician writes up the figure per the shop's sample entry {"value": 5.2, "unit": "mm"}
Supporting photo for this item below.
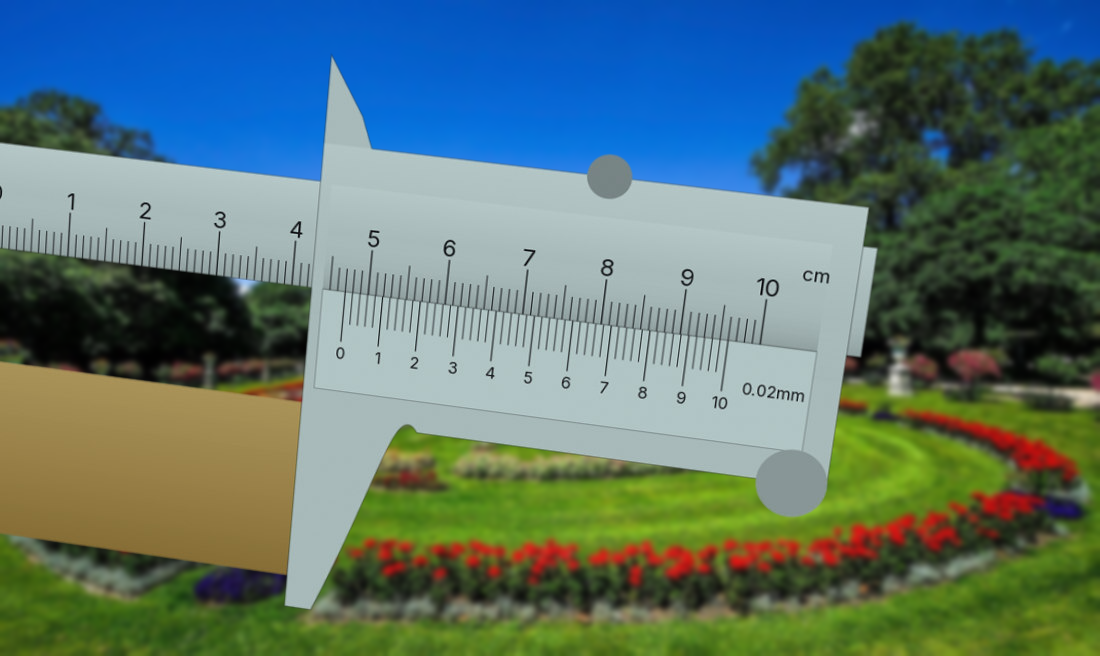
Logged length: {"value": 47.0, "unit": "mm"}
